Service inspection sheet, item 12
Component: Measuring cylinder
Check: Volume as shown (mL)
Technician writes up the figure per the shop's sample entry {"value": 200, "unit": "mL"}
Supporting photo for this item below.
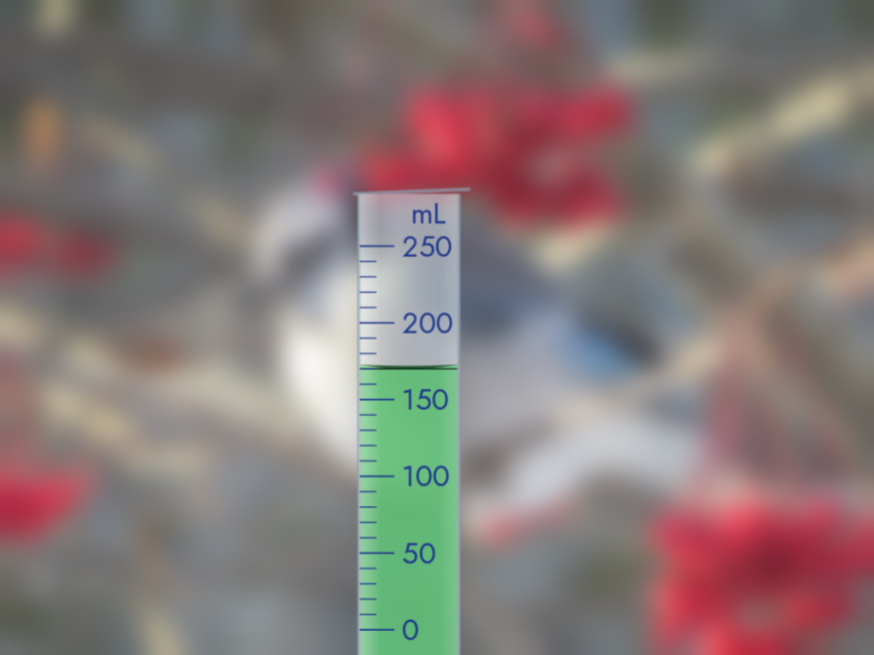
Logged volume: {"value": 170, "unit": "mL"}
